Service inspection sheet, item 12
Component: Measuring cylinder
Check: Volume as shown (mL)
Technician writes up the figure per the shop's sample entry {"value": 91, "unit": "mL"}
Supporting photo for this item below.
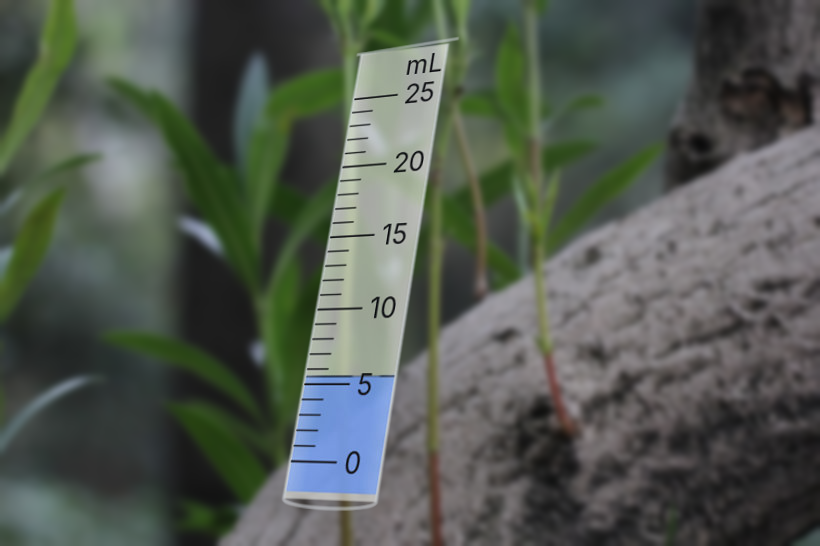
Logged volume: {"value": 5.5, "unit": "mL"}
